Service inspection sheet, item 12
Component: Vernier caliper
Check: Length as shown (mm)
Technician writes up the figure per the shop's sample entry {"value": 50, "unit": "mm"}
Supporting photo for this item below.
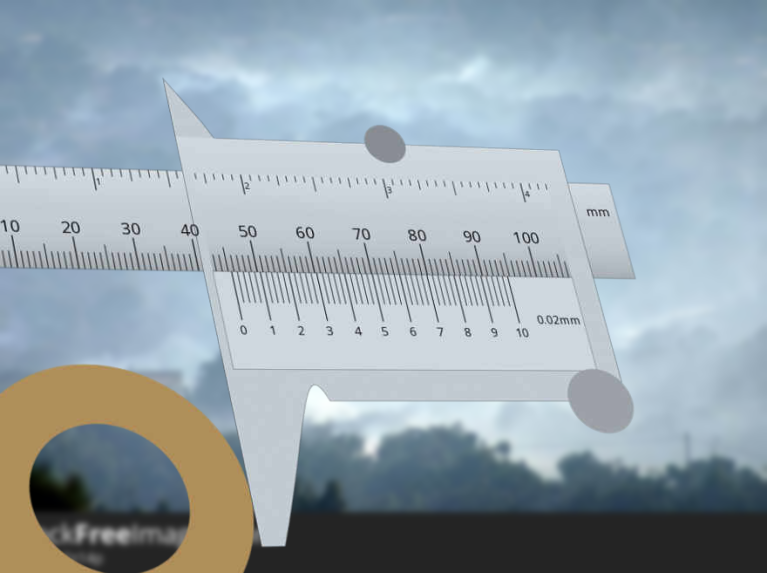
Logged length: {"value": 45.6, "unit": "mm"}
